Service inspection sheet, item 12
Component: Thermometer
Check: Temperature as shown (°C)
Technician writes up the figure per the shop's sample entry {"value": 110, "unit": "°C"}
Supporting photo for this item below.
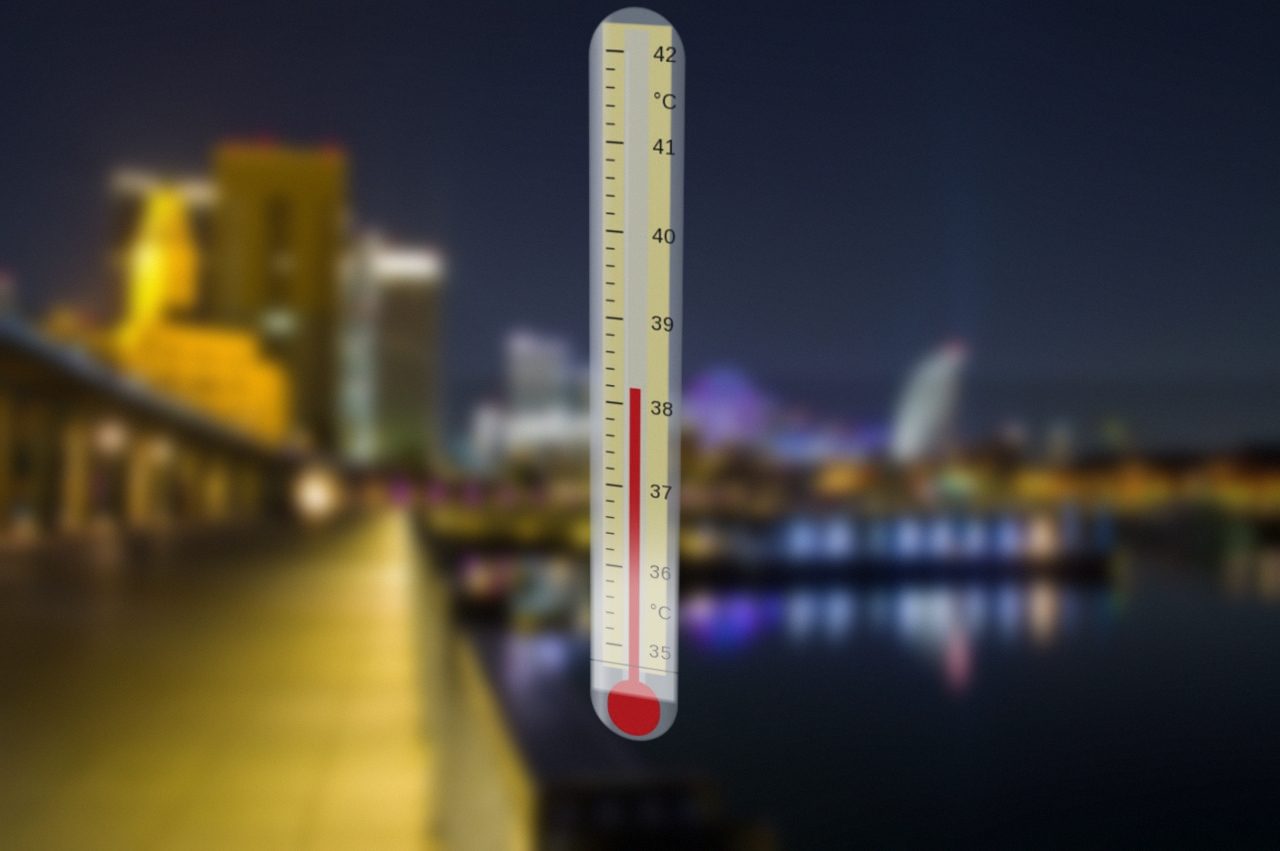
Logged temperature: {"value": 38.2, "unit": "°C"}
